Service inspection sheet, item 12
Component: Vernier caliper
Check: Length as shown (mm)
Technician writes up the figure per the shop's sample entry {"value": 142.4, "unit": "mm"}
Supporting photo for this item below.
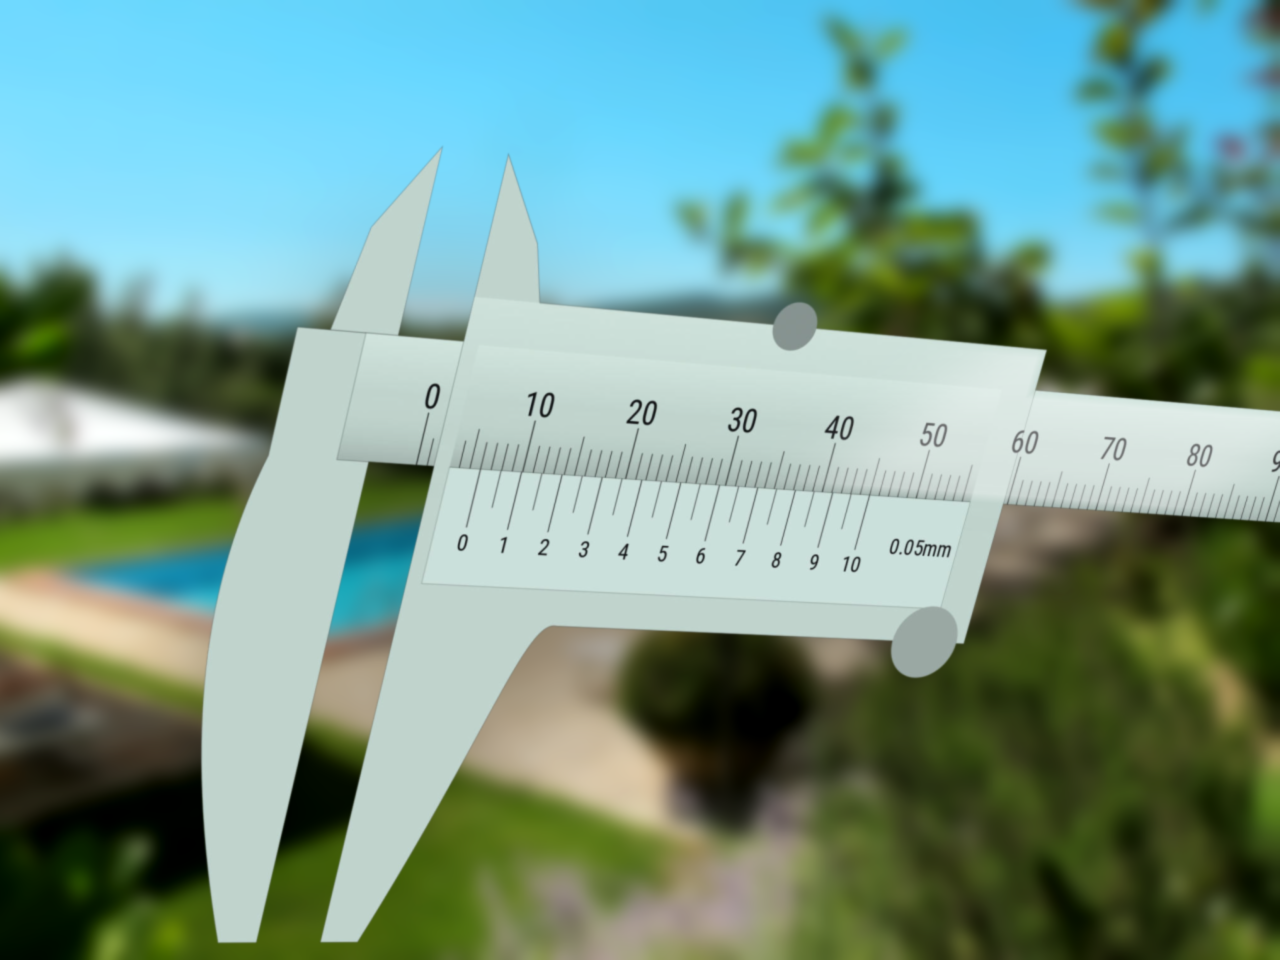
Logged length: {"value": 6.0, "unit": "mm"}
